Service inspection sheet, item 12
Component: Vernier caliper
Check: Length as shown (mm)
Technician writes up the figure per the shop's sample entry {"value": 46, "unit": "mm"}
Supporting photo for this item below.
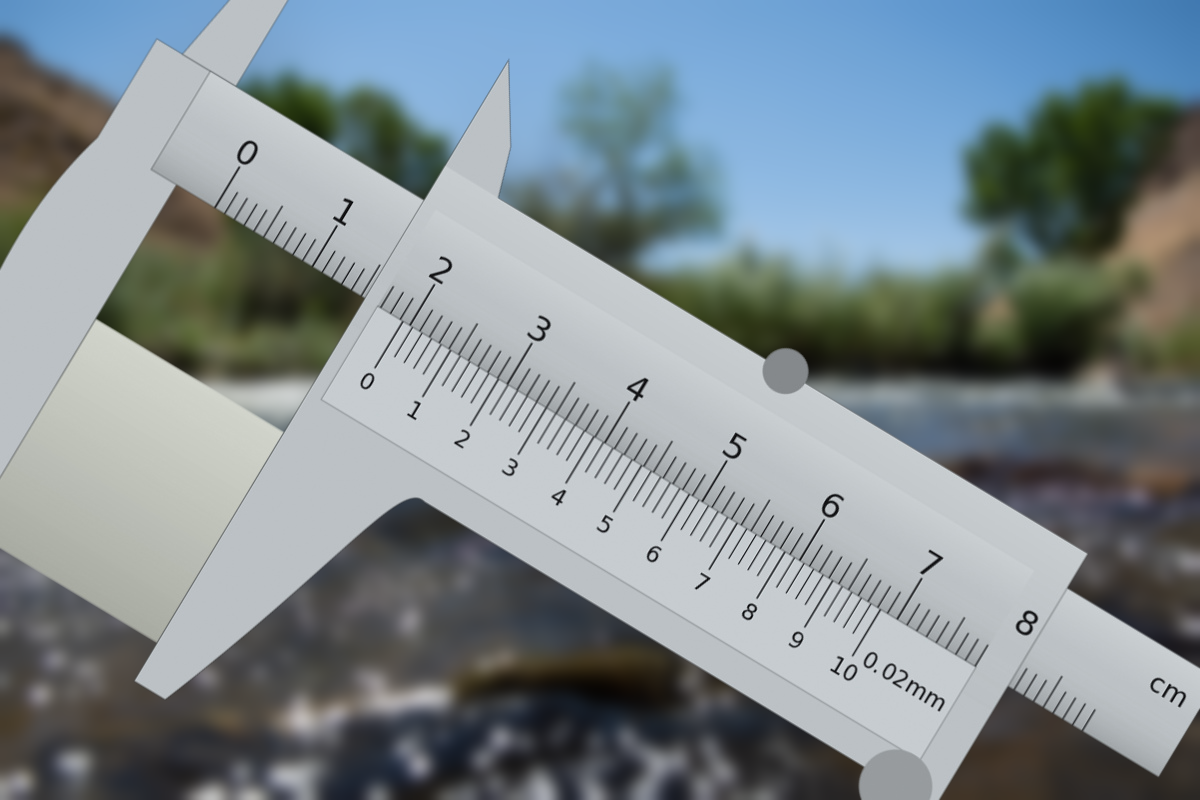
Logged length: {"value": 19.3, "unit": "mm"}
